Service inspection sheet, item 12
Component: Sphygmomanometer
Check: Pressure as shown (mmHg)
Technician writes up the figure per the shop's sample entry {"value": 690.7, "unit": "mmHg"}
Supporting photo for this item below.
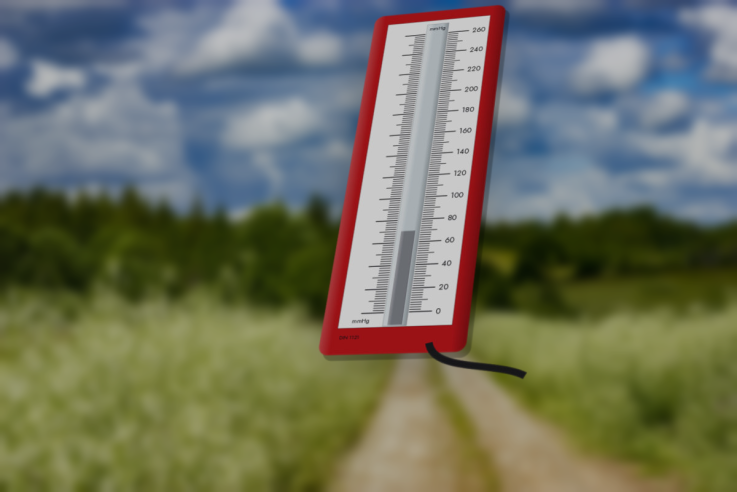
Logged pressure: {"value": 70, "unit": "mmHg"}
